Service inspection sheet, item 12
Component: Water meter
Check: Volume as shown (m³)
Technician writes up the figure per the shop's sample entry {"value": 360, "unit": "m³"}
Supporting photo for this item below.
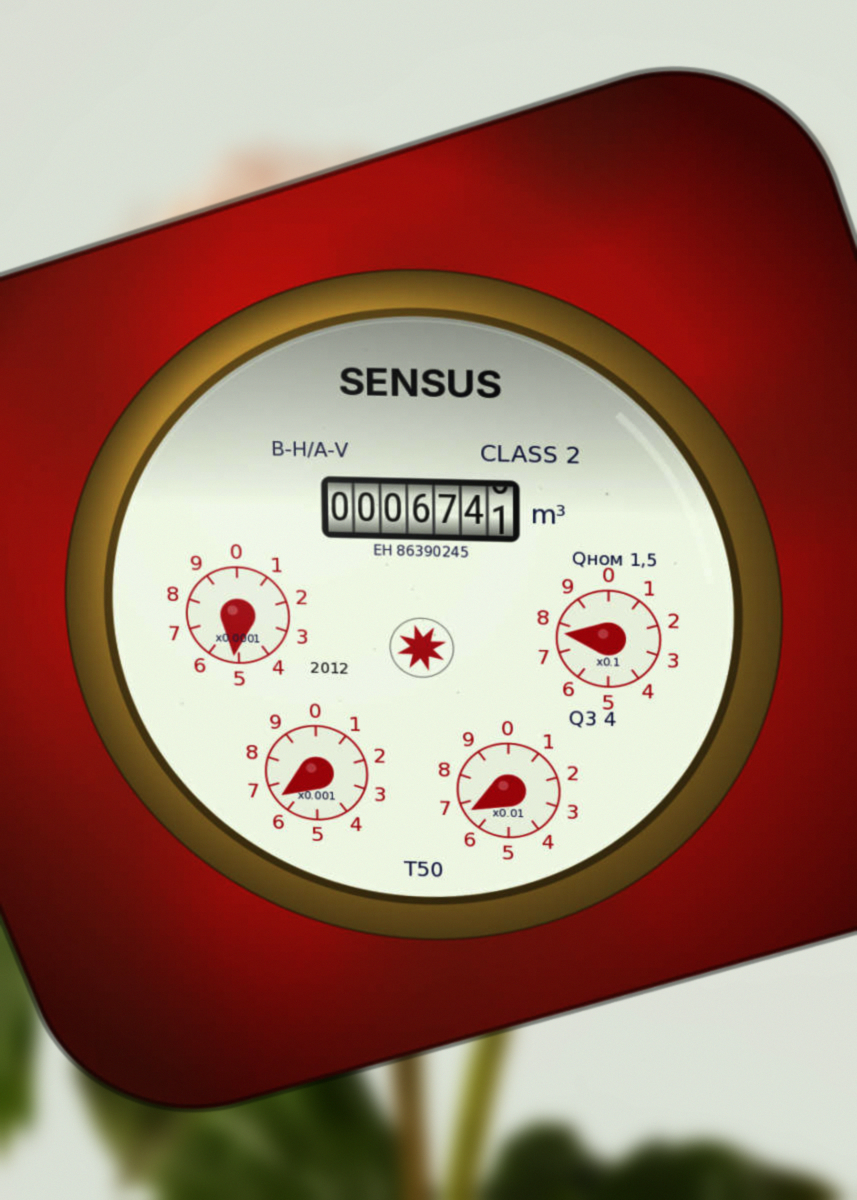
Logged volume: {"value": 6740.7665, "unit": "m³"}
